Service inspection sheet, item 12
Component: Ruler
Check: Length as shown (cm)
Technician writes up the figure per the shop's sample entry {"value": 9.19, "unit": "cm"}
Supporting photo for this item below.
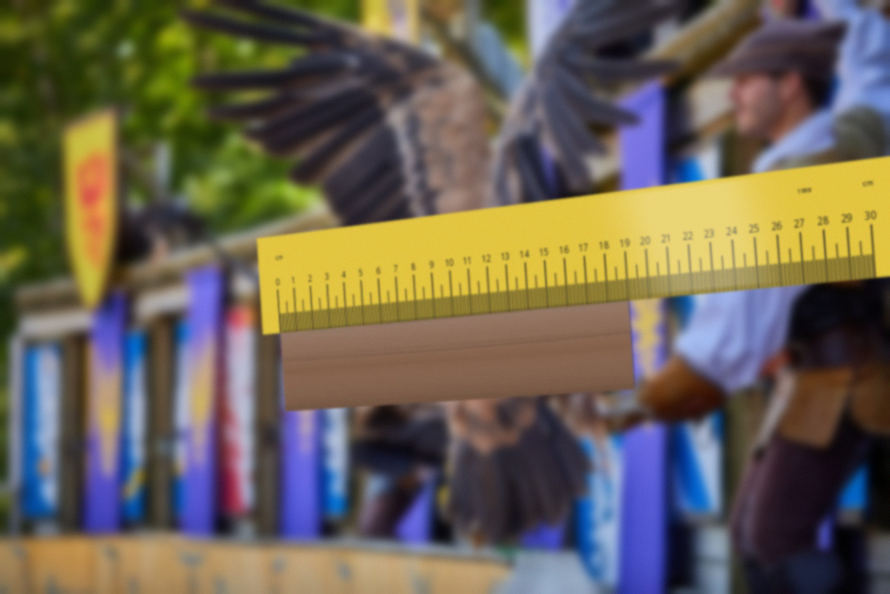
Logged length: {"value": 19, "unit": "cm"}
